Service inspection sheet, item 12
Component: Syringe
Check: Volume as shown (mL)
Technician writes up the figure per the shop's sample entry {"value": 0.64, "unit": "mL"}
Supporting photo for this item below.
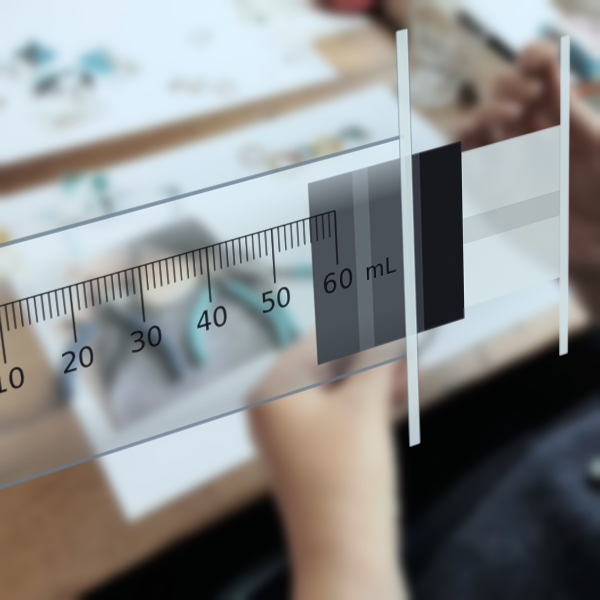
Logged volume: {"value": 56, "unit": "mL"}
